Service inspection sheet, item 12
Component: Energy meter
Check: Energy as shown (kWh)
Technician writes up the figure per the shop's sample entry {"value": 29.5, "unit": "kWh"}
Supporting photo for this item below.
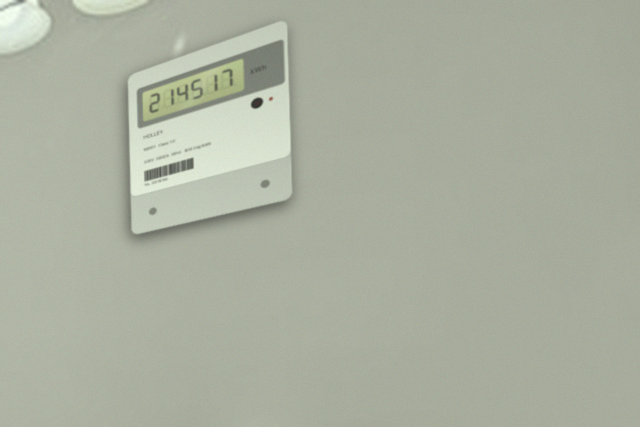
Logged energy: {"value": 214517, "unit": "kWh"}
